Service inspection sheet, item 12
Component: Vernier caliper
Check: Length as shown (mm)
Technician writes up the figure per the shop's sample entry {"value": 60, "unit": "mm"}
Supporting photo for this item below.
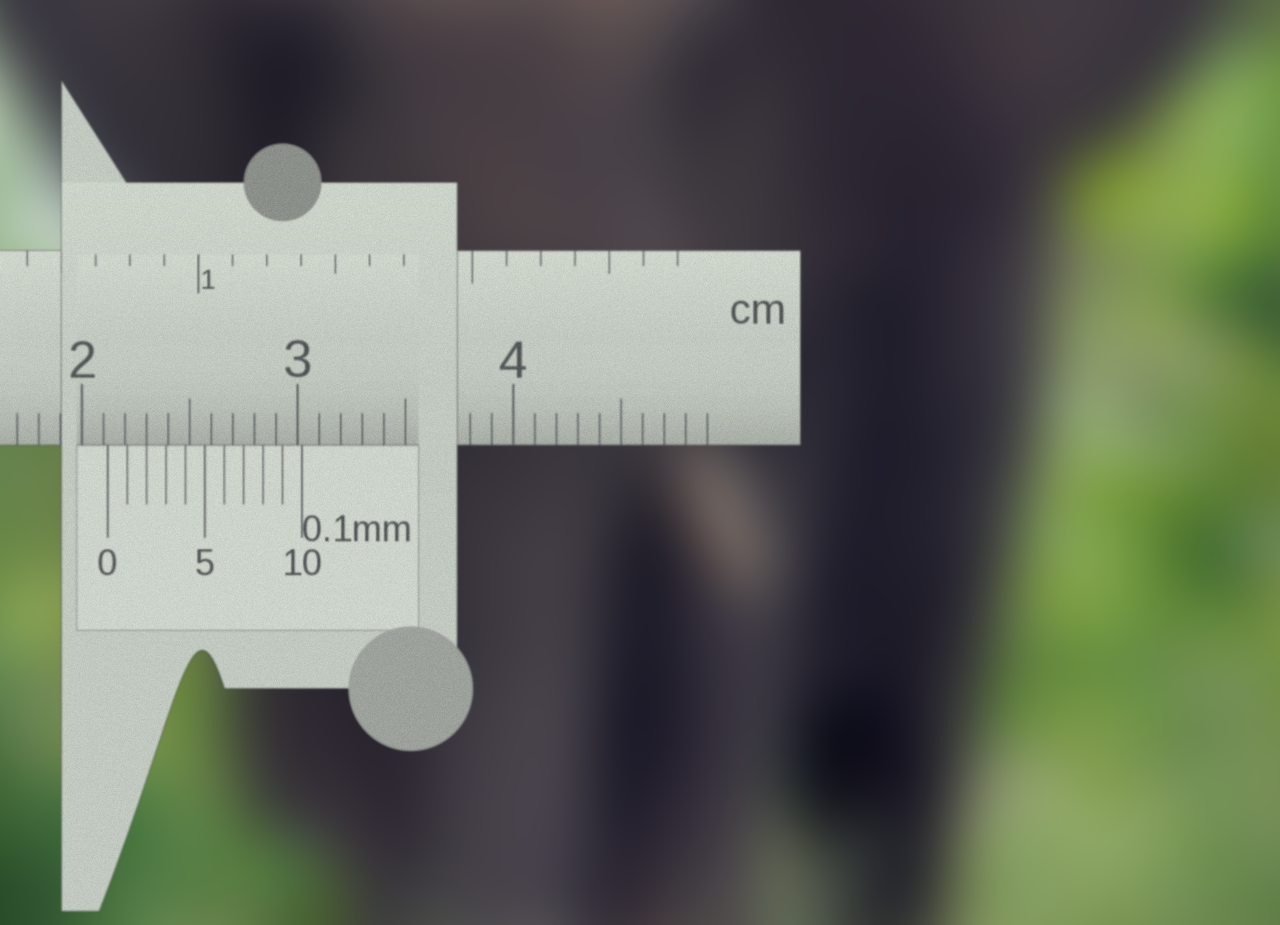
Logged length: {"value": 21.2, "unit": "mm"}
